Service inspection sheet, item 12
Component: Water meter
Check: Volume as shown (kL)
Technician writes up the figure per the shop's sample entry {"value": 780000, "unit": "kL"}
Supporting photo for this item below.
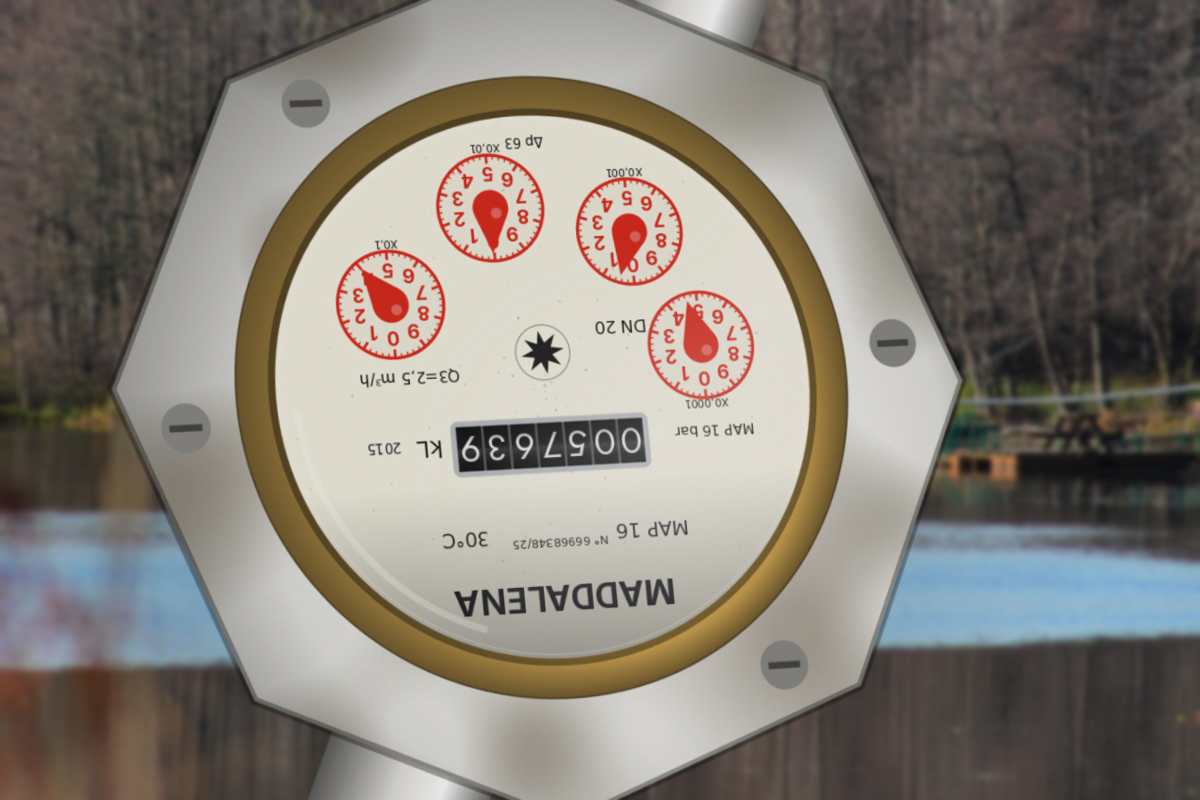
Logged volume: {"value": 57639.4004, "unit": "kL"}
